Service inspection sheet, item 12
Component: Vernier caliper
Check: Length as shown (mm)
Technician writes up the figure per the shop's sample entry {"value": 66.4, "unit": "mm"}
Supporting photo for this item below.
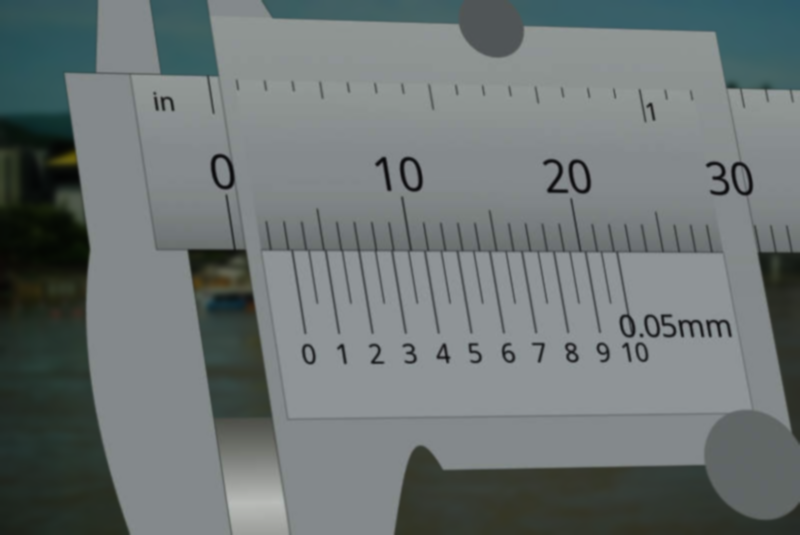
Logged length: {"value": 3.2, "unit": "mm"}
